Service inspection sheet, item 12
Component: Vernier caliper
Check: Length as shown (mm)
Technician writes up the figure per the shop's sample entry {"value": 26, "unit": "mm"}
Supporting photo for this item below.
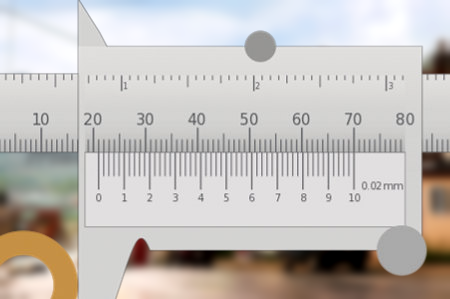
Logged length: {"value": 21.0, "unit": "mm"}
